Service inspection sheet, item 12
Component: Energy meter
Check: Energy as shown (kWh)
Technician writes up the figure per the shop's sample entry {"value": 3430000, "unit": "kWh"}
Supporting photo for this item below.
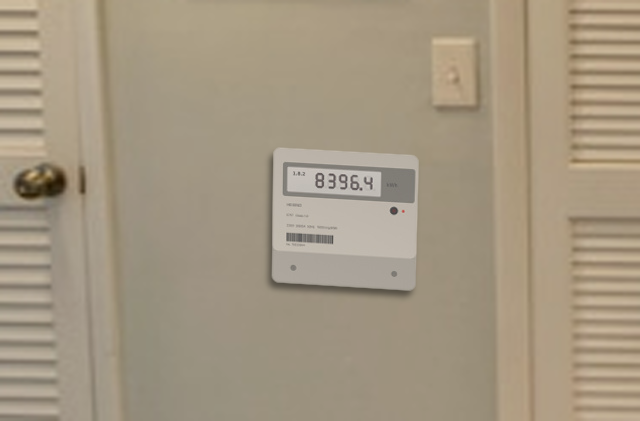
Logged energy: {"value": 8396.4, "unit": "kWh"}
